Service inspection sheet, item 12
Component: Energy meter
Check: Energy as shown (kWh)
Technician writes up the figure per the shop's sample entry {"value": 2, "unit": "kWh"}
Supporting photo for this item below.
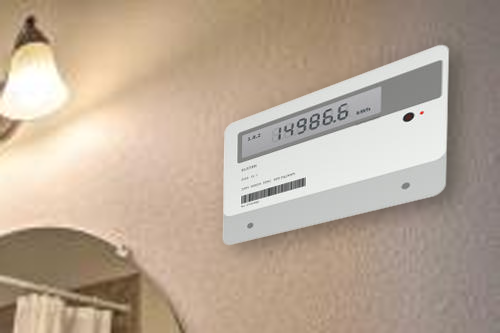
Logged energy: {"value": 14986.6, "unit": "kWh"}
